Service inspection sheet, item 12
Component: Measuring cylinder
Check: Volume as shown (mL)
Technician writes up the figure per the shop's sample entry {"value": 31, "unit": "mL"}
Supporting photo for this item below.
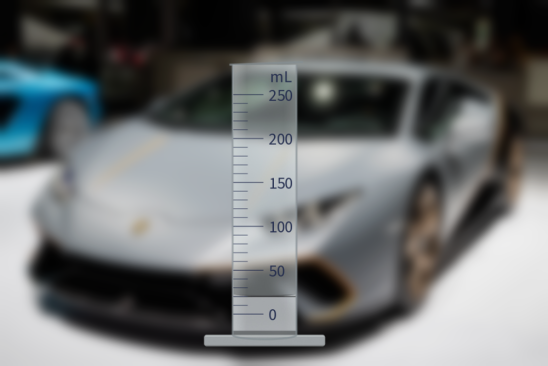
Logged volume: {"value": 20, "unit": "mL"}
